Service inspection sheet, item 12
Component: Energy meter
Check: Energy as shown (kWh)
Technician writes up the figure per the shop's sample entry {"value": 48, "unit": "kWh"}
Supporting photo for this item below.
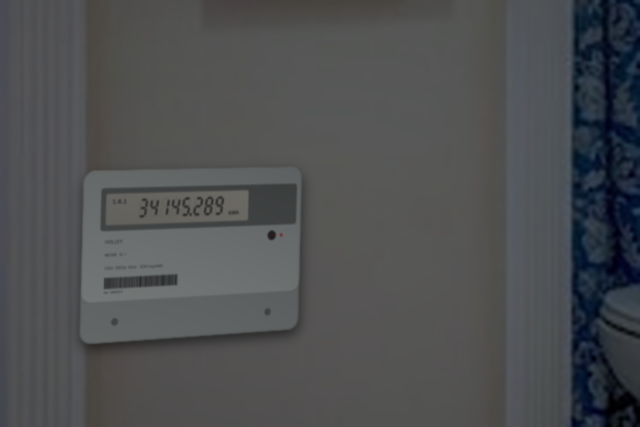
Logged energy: {"value": 34145.289, "unit": "kWh"}
